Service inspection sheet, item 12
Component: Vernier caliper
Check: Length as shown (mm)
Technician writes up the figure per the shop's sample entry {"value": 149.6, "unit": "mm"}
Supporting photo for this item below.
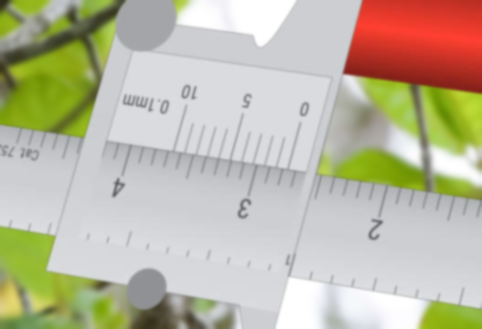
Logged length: {"value": 27.6, "unit": "mm"}
